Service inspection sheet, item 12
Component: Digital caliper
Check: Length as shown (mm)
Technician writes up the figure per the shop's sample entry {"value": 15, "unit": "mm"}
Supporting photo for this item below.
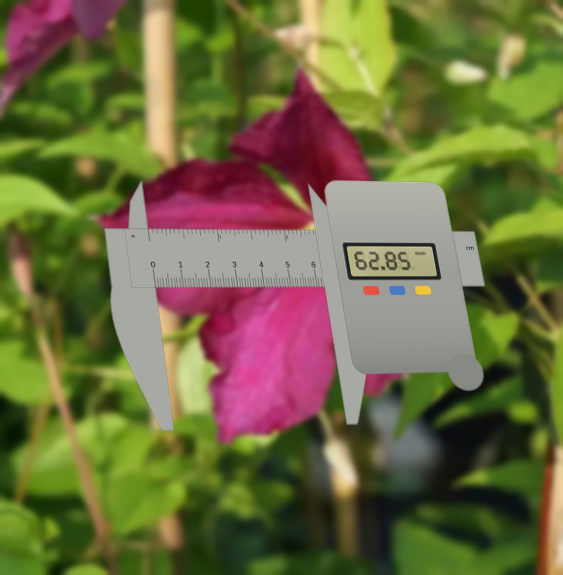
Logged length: {"value": 62.85, "unit": "mm"}
